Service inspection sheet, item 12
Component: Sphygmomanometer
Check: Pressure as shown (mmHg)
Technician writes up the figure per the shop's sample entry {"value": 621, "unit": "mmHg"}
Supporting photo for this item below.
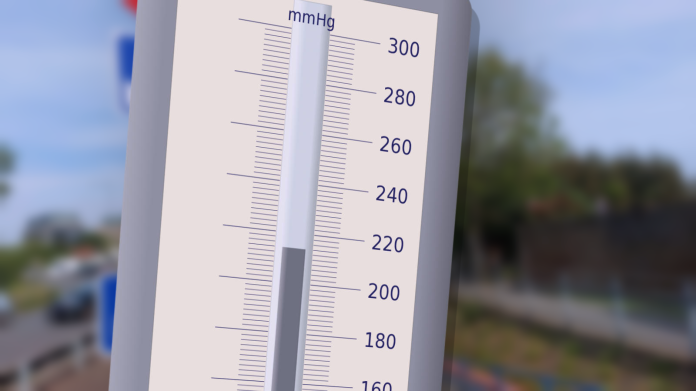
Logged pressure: {"value": 214, "unit": "mmHg"}
